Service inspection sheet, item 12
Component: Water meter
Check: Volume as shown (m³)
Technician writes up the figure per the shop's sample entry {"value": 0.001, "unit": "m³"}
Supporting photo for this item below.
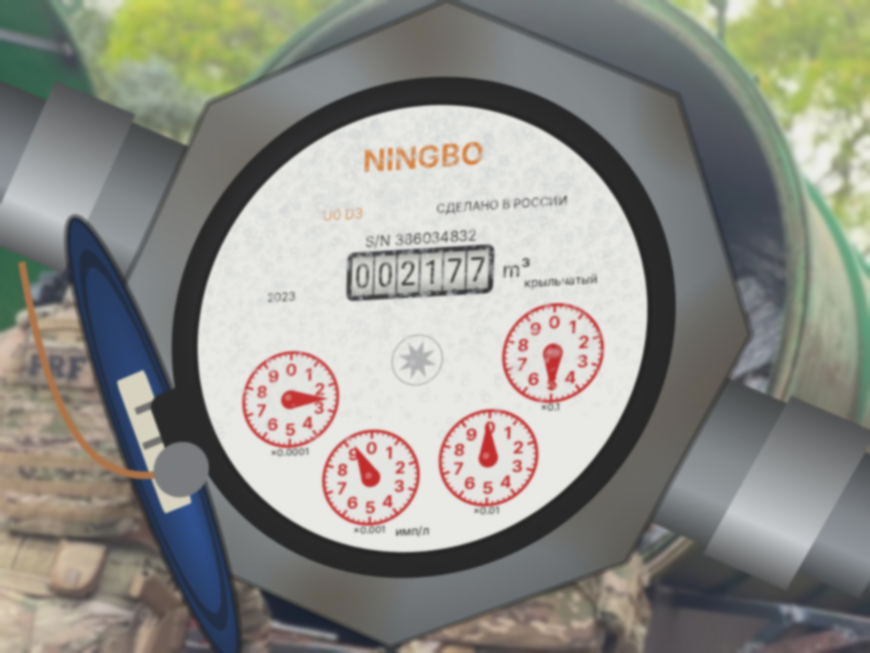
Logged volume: {"value": 2177.4992, "unit": "m³"}
